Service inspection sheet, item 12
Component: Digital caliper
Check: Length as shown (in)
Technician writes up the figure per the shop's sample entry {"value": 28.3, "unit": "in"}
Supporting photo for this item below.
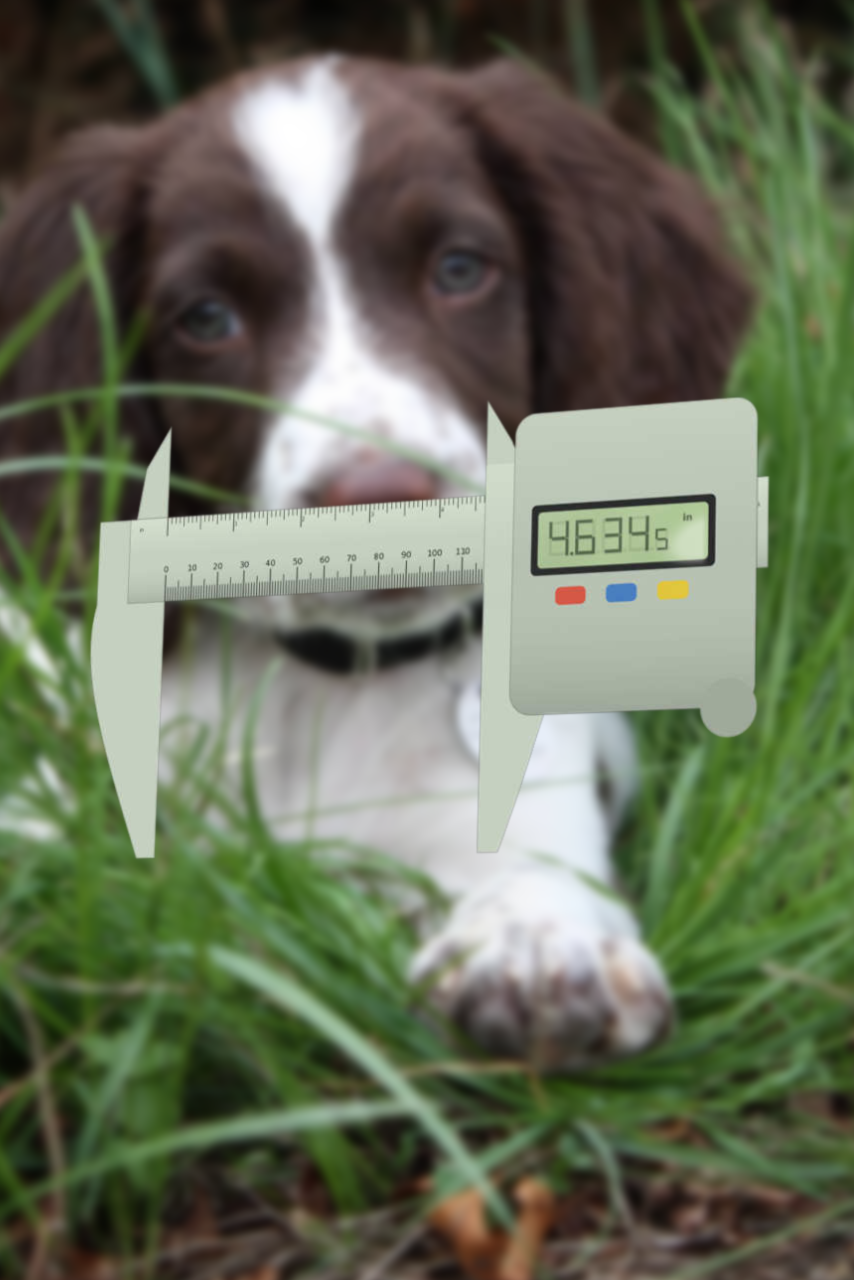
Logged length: {"value": 4.6345, "unit": "in"}
